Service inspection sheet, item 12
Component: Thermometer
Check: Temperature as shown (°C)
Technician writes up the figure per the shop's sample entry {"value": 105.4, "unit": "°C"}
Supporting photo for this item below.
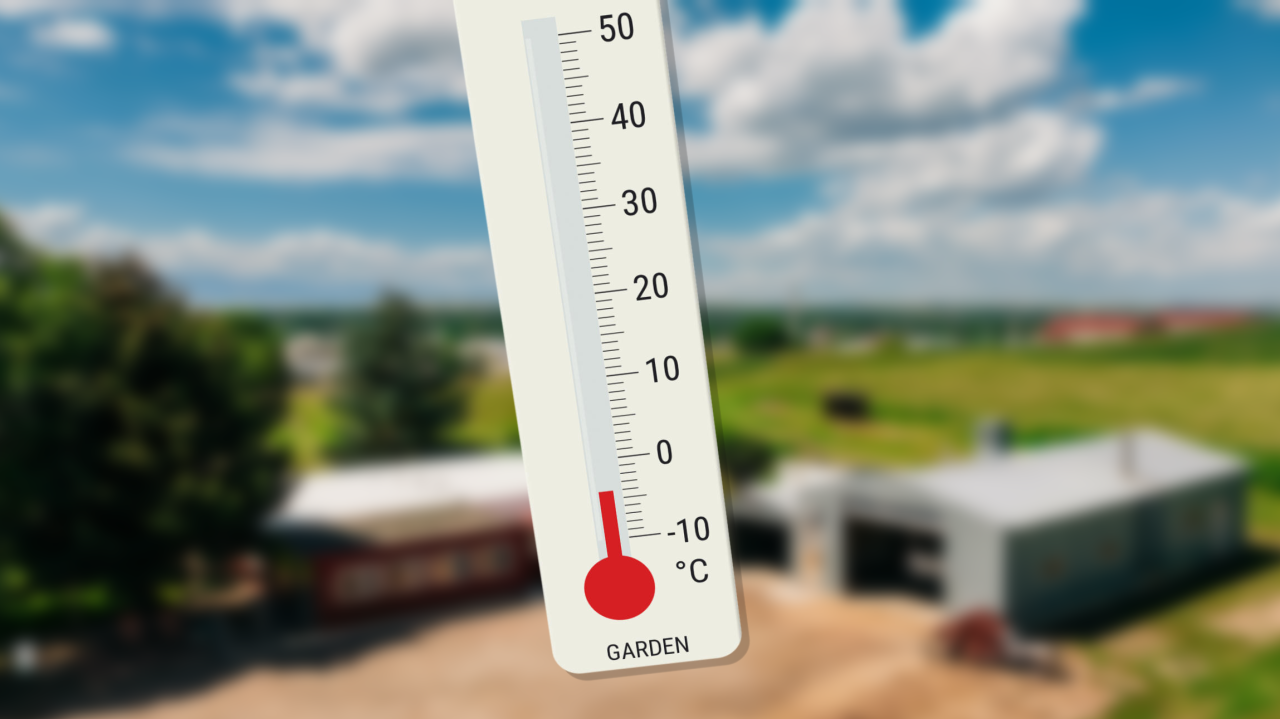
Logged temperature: {"value": -4, "unit": "°C"}
